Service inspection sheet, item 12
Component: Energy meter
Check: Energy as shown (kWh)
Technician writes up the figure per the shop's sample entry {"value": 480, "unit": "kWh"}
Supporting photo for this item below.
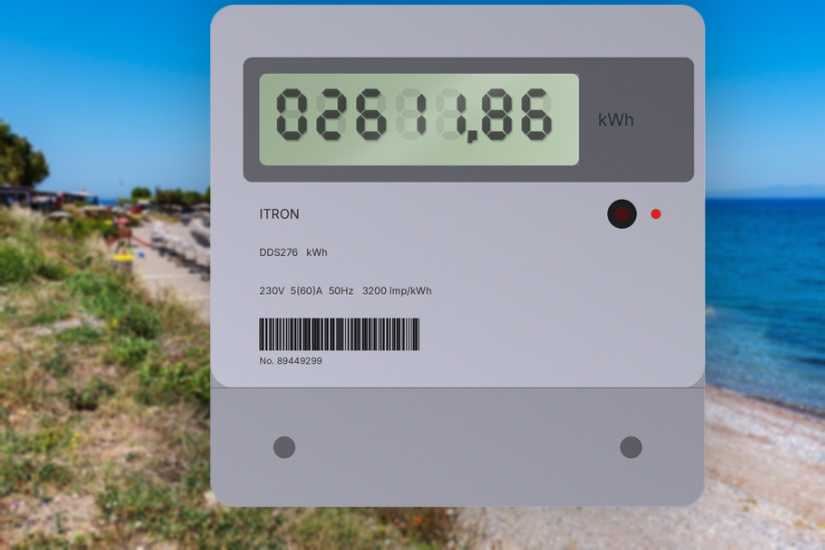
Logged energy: {"value": 2611.86, "unit": "kWh"}
